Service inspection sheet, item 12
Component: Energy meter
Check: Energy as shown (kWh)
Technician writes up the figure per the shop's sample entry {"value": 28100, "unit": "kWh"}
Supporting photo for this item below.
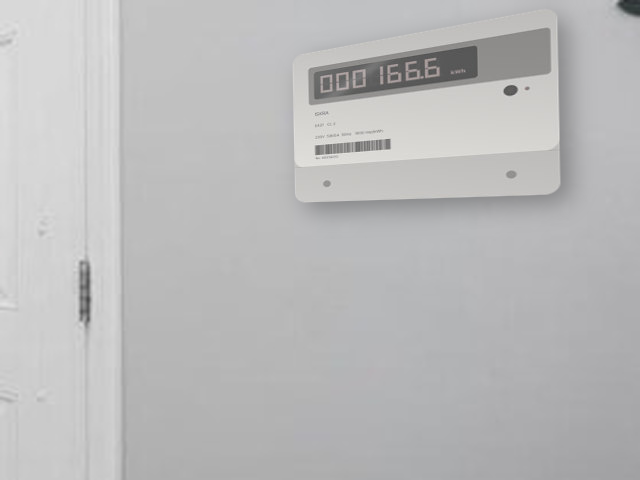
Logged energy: {"value": 166.6, "unit": "kWh"}
